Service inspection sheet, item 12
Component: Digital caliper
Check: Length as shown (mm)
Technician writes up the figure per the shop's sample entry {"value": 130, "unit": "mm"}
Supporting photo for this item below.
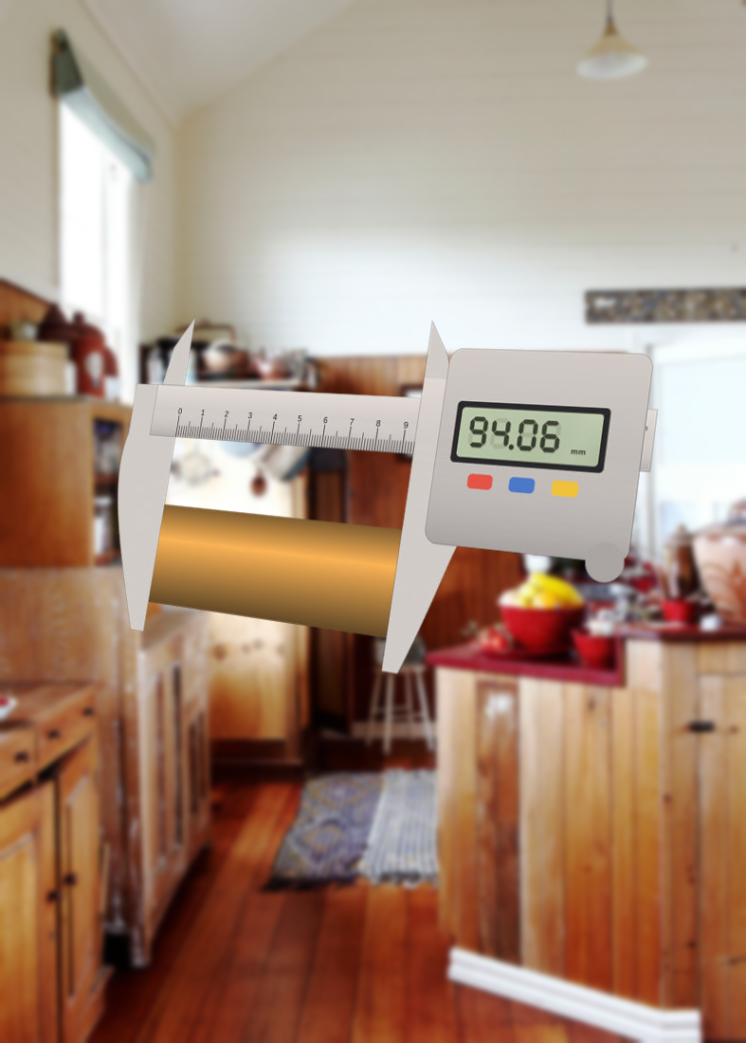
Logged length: {"value": 94.06, "unit": "mm"}
